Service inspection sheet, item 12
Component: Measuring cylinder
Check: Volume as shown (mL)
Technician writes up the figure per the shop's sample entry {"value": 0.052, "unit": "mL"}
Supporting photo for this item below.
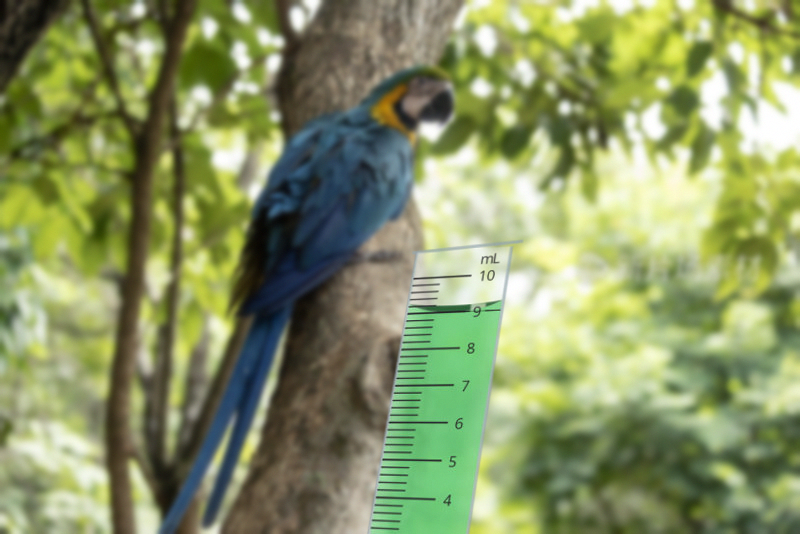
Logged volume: {"value": 9, "unit": "mL"}
